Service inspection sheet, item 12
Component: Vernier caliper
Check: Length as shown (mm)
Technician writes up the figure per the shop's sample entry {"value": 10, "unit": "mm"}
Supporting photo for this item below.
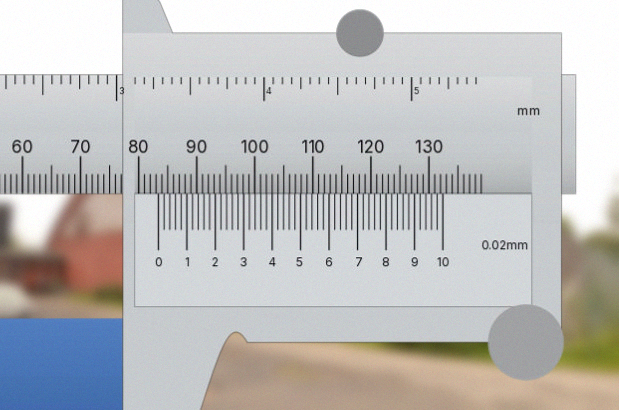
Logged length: {"value": 83.4, "unit": "mm"}
